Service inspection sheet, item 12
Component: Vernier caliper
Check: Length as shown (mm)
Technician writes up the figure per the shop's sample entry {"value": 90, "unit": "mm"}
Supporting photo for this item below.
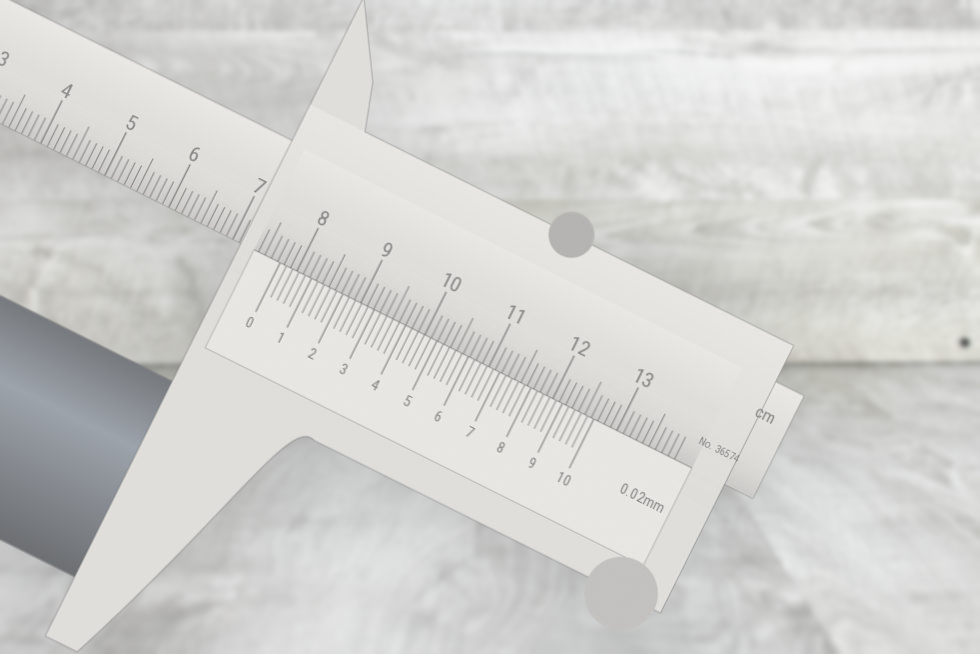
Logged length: {"value": 77.4, "unit": "mm"}
